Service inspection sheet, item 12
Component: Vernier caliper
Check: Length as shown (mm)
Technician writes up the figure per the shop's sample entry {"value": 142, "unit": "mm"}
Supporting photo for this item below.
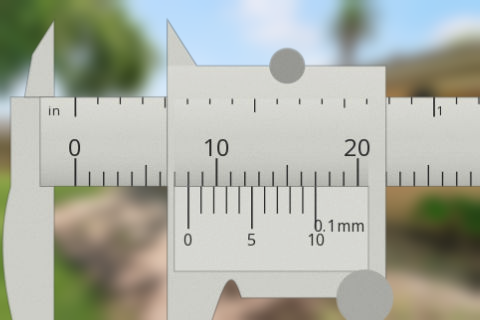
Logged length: {"value": 8.0, "unit": "mm"}
